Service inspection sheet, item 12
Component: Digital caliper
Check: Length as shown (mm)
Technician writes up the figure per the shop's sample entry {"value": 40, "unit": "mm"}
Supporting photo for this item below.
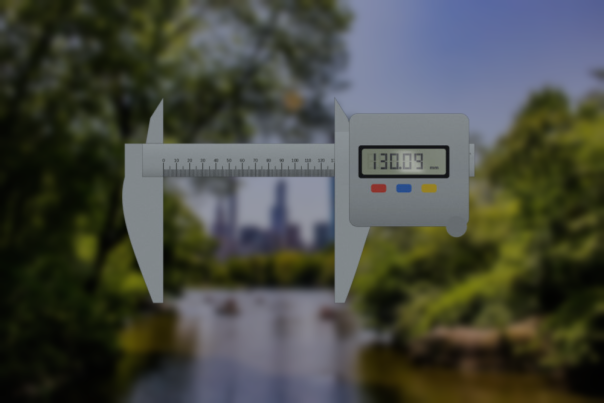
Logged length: {"value": 130.09, "unit": "mm"}
